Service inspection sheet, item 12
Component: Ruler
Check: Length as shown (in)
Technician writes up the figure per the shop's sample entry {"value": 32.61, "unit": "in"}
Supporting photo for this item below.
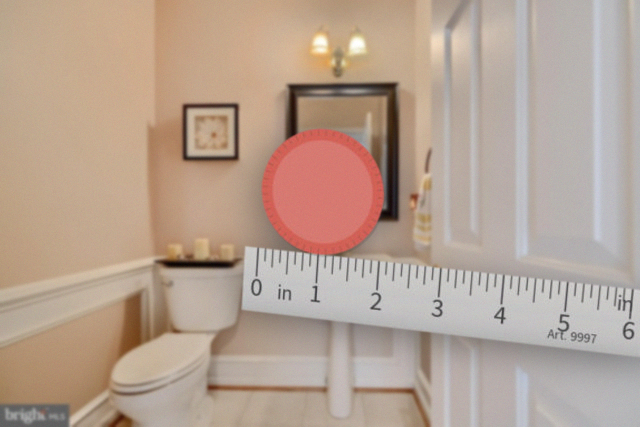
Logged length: {"value": 2, "unit": "in"}
